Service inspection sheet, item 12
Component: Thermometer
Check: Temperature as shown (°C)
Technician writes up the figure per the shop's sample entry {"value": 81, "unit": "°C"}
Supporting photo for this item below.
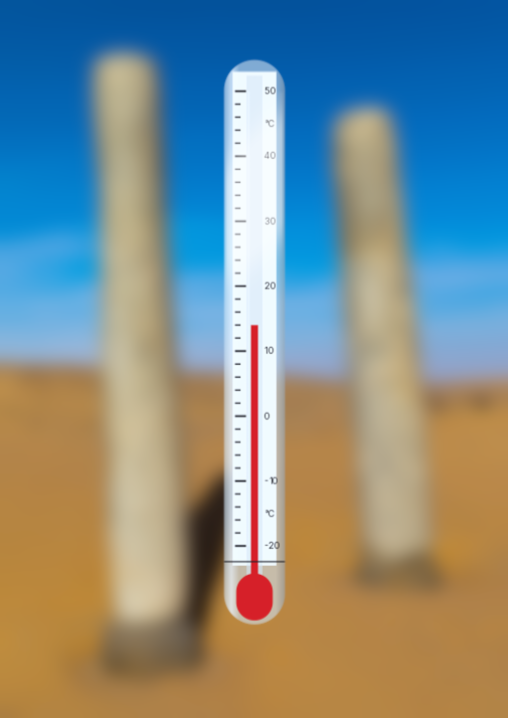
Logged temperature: {"value": 14, "unit": "°C"}
